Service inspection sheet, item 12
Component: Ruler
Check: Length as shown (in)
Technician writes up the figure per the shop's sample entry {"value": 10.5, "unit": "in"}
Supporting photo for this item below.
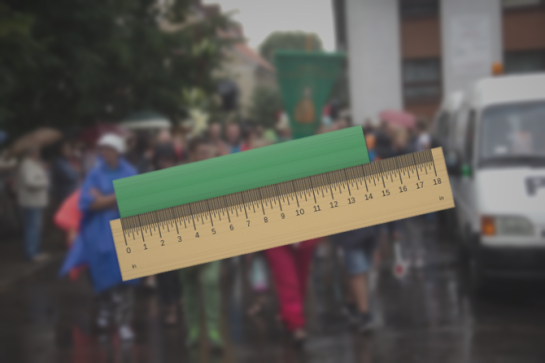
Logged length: {"value": 14.5, "unit": "in"}
